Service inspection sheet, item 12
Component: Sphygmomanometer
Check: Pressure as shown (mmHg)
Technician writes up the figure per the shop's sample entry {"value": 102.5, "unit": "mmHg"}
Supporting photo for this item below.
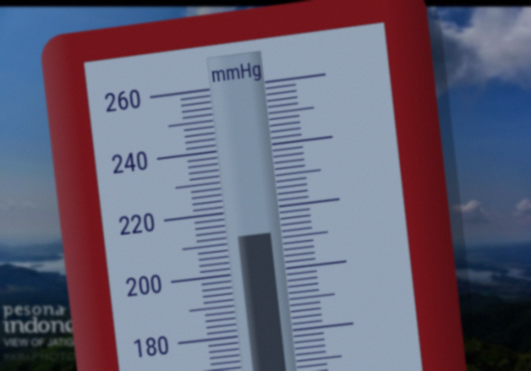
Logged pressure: {"value": 212, "unit": "mmHg"}
